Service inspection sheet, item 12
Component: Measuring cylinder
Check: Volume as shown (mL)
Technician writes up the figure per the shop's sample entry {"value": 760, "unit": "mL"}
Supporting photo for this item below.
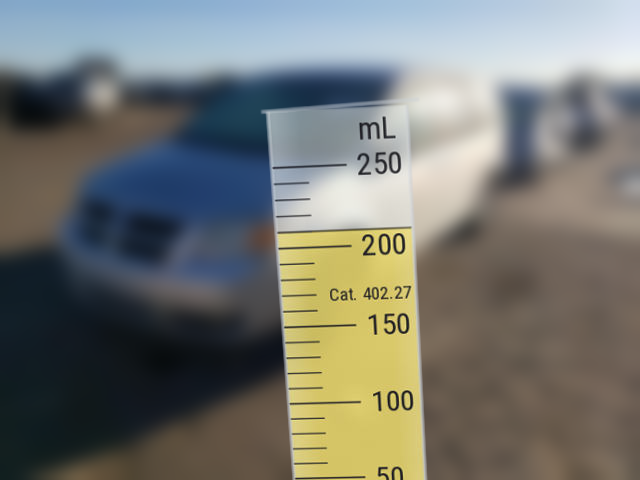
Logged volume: {"value": 210, "unit": "mL"}
